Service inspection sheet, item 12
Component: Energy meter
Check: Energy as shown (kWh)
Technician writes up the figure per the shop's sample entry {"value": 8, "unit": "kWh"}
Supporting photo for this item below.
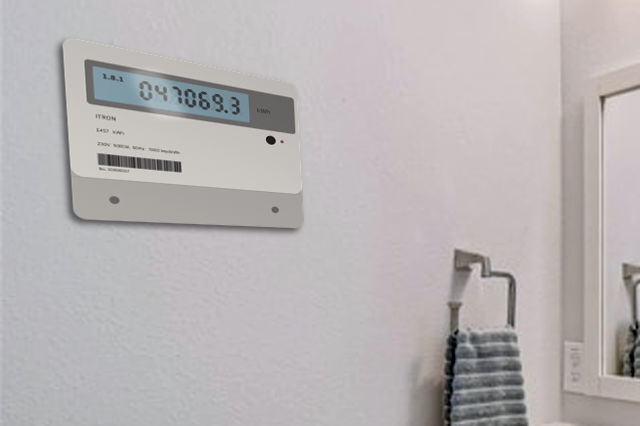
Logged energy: {"value": 47069.3, "unit": "kWh"}
